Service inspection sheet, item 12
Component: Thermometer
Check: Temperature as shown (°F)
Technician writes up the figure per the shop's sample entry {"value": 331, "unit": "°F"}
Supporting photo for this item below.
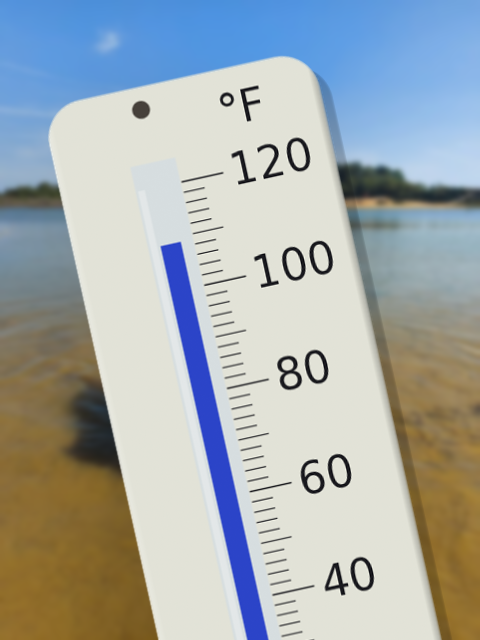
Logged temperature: {"value": 109, "unit": "°F"}
